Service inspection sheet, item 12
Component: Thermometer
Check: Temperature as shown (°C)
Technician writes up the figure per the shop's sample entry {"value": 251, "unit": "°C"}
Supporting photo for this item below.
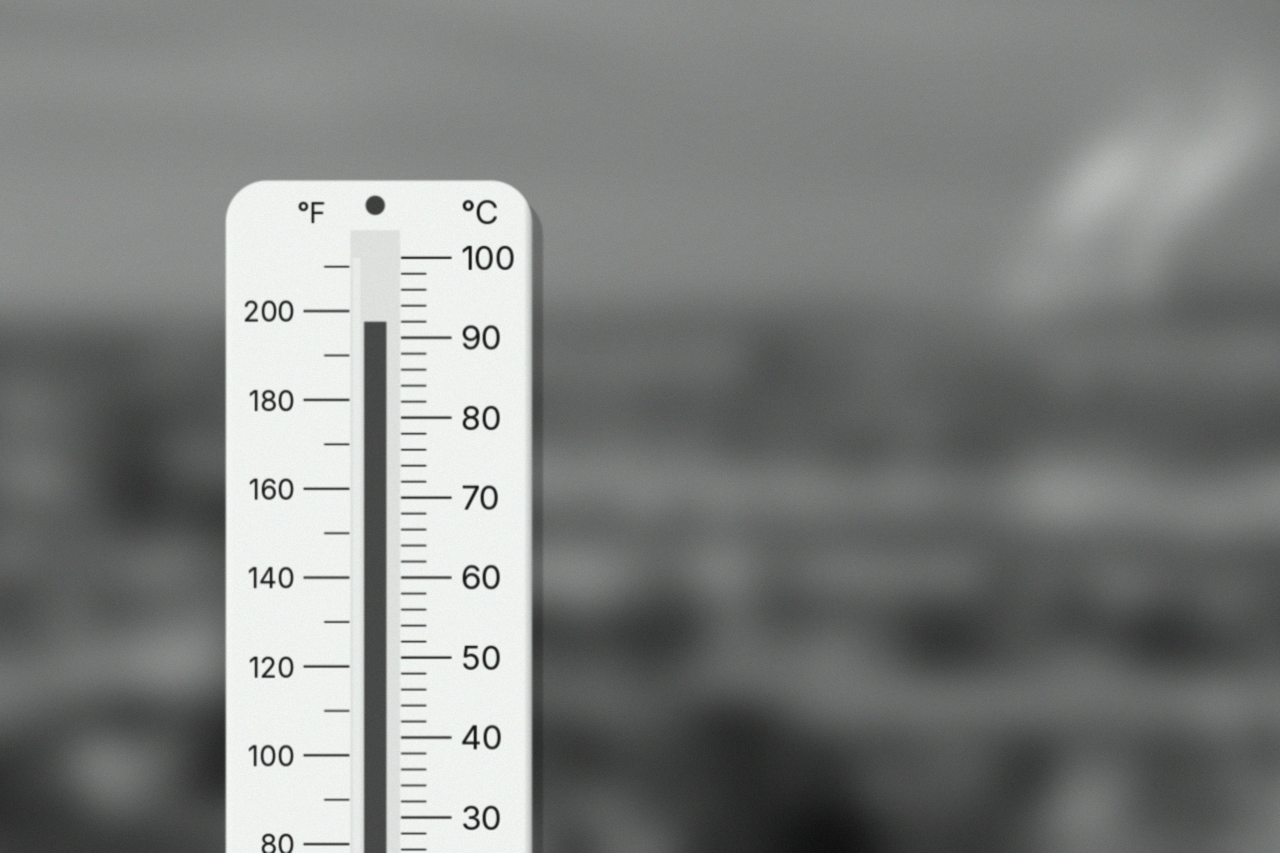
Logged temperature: {"value": 92, "unit": "°C"}
